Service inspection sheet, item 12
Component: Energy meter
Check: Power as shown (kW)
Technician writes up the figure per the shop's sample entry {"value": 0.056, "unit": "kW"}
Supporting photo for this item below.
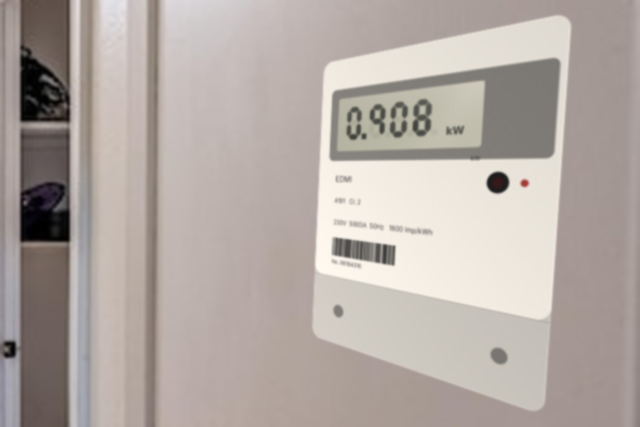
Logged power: {"value": 0.908, "unit": "kW"}
